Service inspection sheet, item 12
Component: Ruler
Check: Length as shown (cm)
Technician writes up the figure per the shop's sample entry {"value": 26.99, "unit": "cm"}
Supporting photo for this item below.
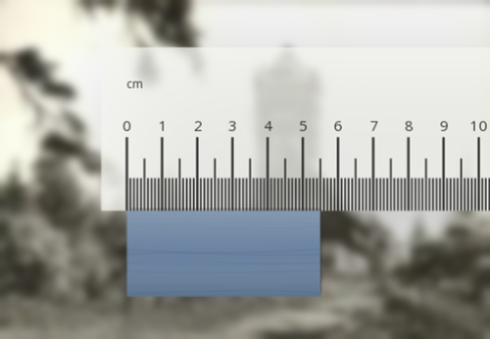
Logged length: {"value": 5.5, "unit": "cm"}
